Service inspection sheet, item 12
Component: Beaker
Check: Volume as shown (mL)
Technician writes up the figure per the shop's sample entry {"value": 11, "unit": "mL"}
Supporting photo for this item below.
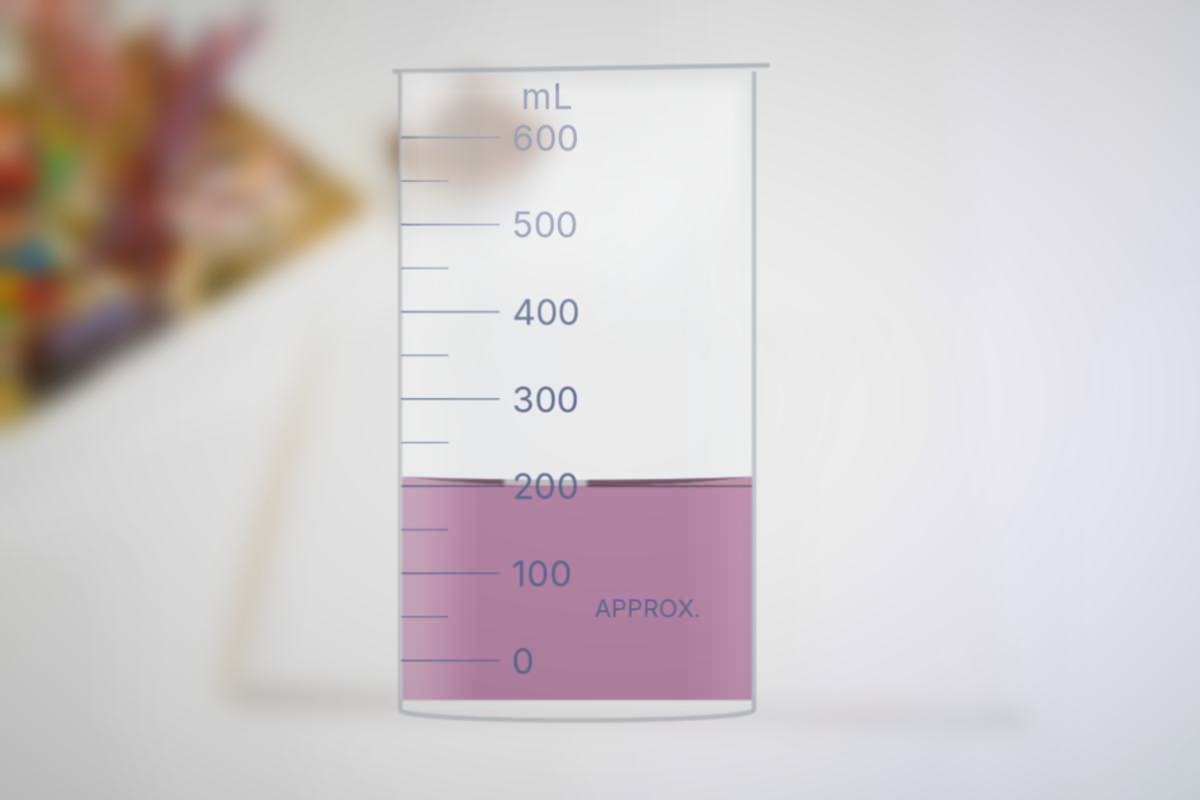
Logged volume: {"value": 200, "unit": "mL"}
